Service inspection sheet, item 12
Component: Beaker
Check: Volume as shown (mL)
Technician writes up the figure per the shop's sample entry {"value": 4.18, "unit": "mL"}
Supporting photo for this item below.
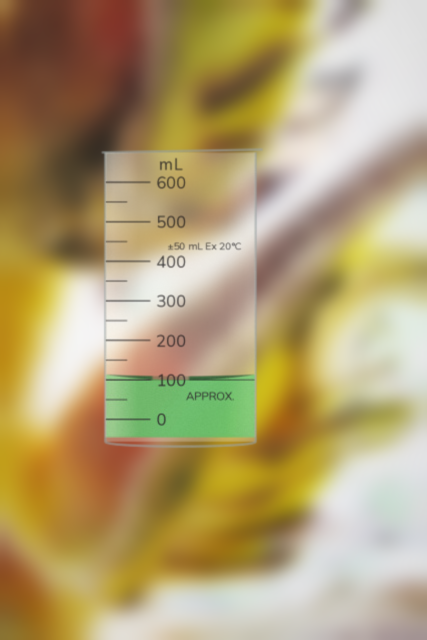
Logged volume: {"value": 100, "unit": "mL"}
